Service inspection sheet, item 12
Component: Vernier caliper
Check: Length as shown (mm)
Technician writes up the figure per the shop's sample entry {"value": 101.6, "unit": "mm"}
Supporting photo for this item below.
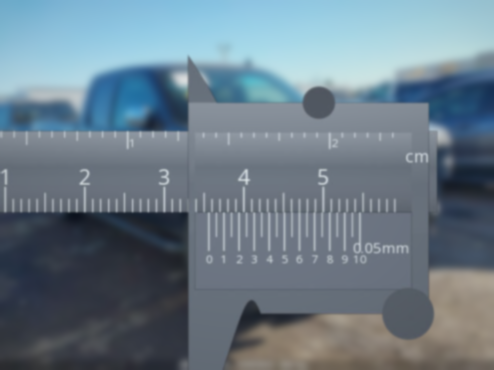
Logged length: {"value": 35.6, "unit": "mm"}
